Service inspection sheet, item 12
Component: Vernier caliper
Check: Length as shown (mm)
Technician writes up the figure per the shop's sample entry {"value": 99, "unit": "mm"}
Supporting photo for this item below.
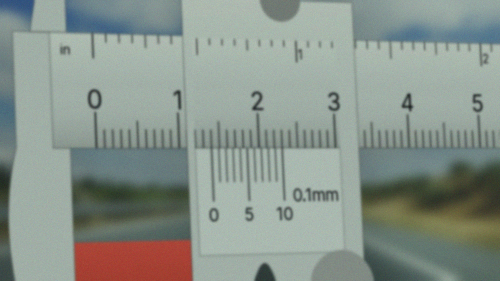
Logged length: {"value": 14.0, "unit": "mm"}
